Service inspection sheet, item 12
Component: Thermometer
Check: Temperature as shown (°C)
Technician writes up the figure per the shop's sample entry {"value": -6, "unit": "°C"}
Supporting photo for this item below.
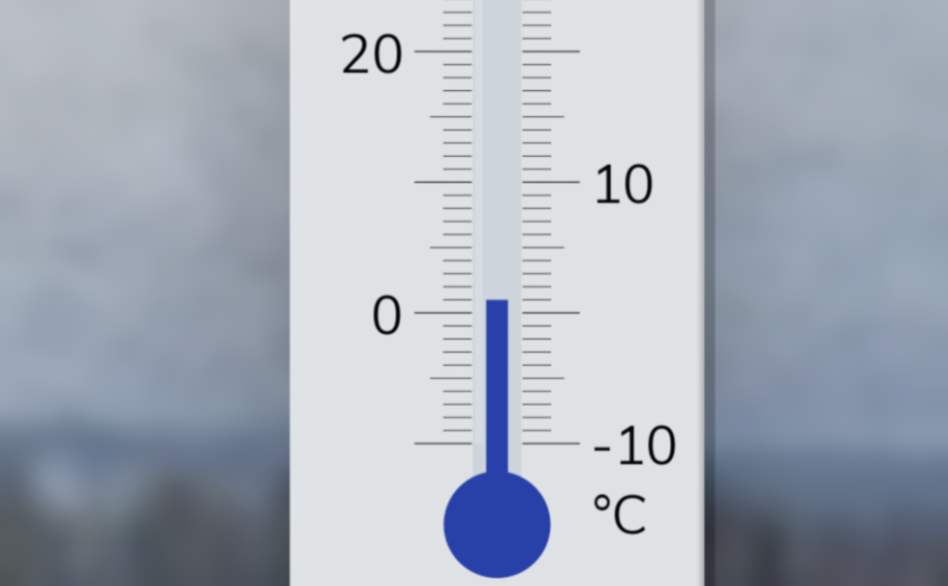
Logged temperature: {"value": 1, "unit": "°C"}
